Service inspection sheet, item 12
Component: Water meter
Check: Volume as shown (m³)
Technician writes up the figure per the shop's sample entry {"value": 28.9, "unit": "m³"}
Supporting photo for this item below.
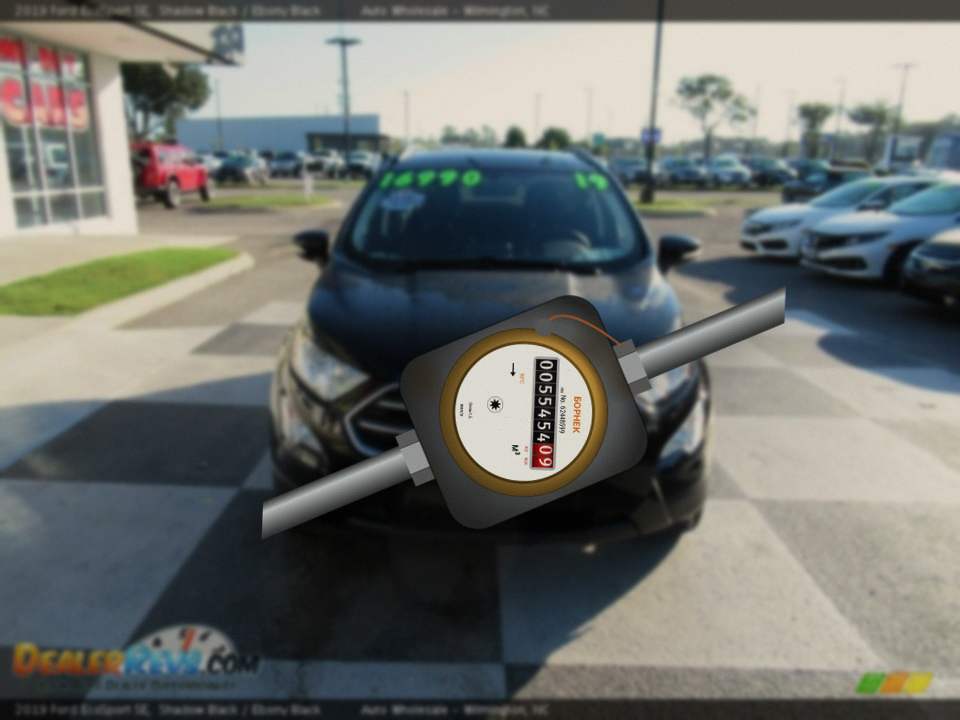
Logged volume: {"value": 55454.09, "unit": "m³"}
